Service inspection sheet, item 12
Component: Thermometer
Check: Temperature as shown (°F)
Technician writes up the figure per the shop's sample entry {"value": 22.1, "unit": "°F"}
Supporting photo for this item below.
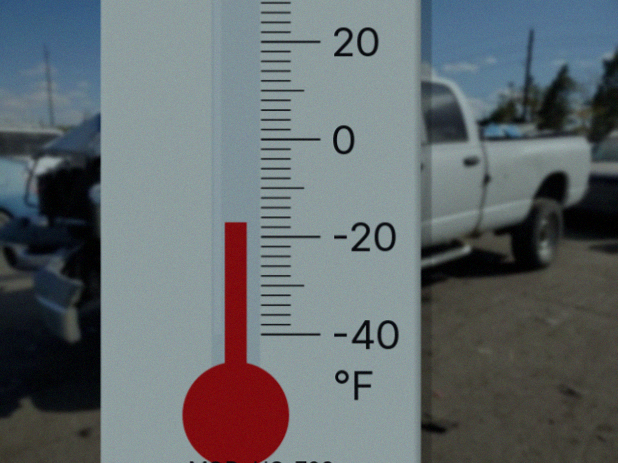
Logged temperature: {"value": -17, "unit": "°F"}
